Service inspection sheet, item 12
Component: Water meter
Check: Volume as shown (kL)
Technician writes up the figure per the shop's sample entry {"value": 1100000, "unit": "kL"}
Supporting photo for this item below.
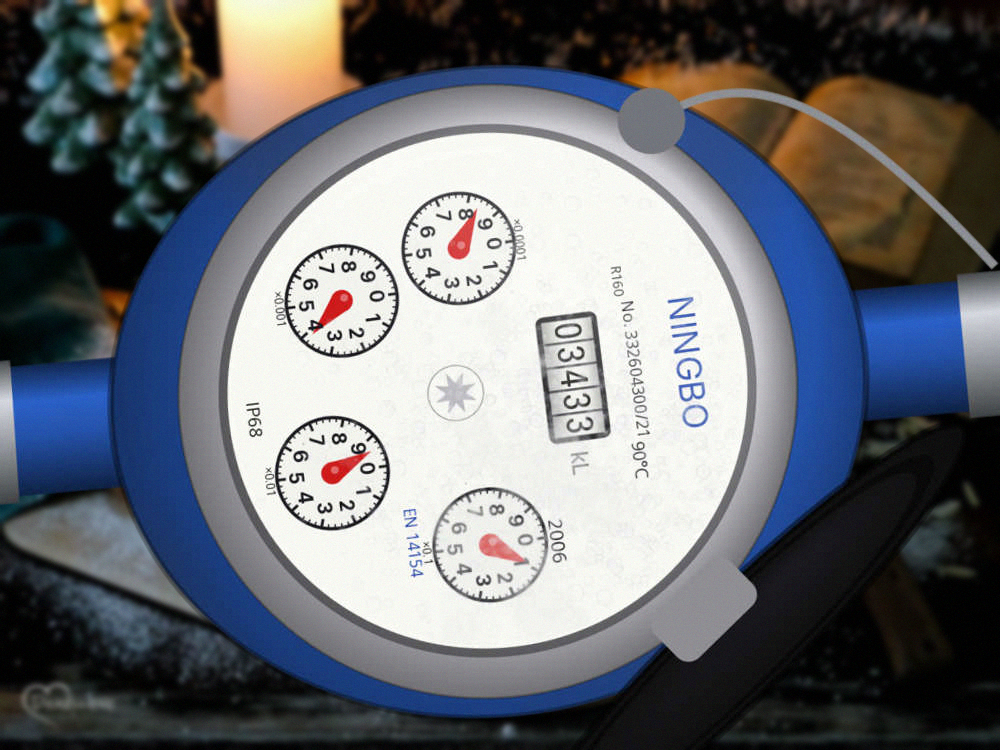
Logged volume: {"value": 3433.0938, "unit": "kL"}
